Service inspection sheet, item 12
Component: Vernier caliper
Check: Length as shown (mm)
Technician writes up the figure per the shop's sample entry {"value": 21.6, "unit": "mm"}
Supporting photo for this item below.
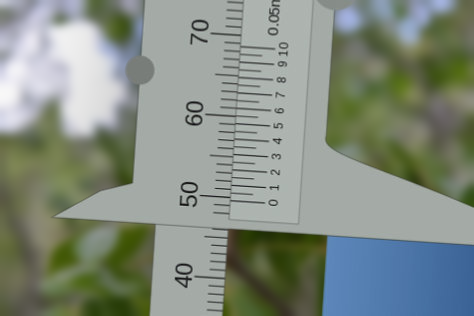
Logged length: {"value": 49.6, "unit": "mm"}
